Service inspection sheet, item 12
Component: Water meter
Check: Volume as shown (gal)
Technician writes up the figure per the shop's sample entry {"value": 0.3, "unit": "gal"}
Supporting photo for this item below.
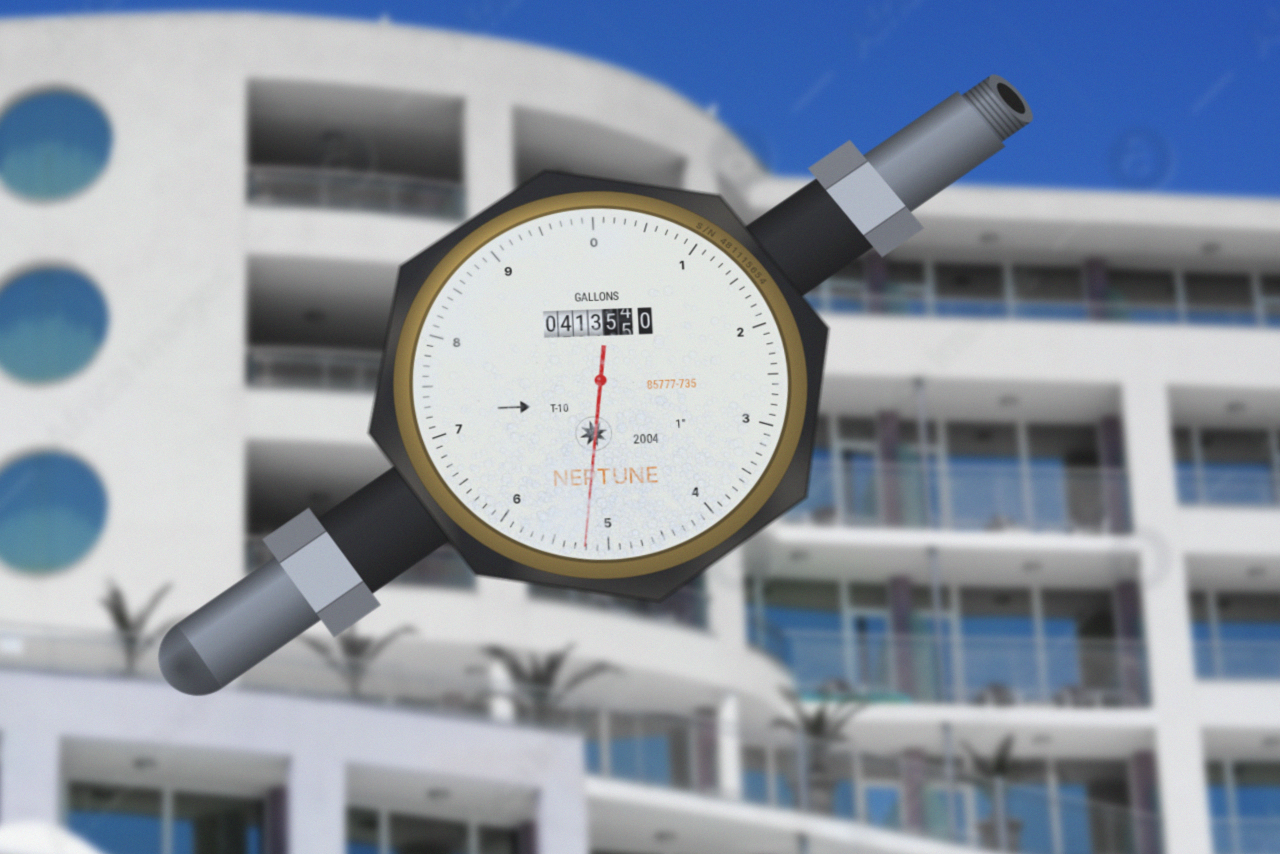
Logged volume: {"value": 413545.2, "unit": "gal"}
